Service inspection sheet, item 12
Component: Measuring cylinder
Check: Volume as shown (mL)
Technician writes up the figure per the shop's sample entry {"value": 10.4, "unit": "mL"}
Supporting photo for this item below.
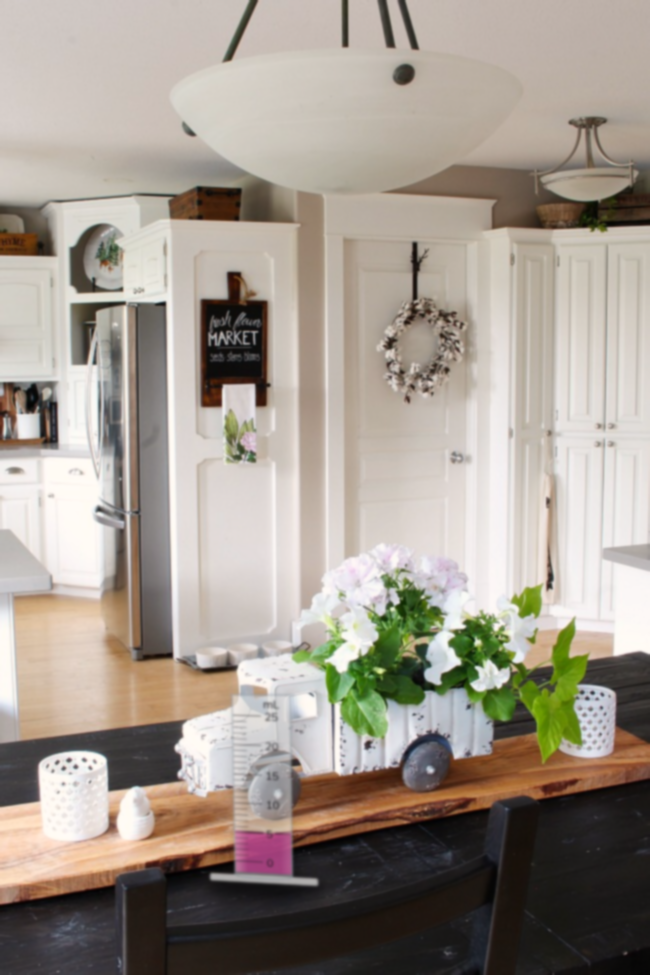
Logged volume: {"value": 5, "unit": "mL"}
